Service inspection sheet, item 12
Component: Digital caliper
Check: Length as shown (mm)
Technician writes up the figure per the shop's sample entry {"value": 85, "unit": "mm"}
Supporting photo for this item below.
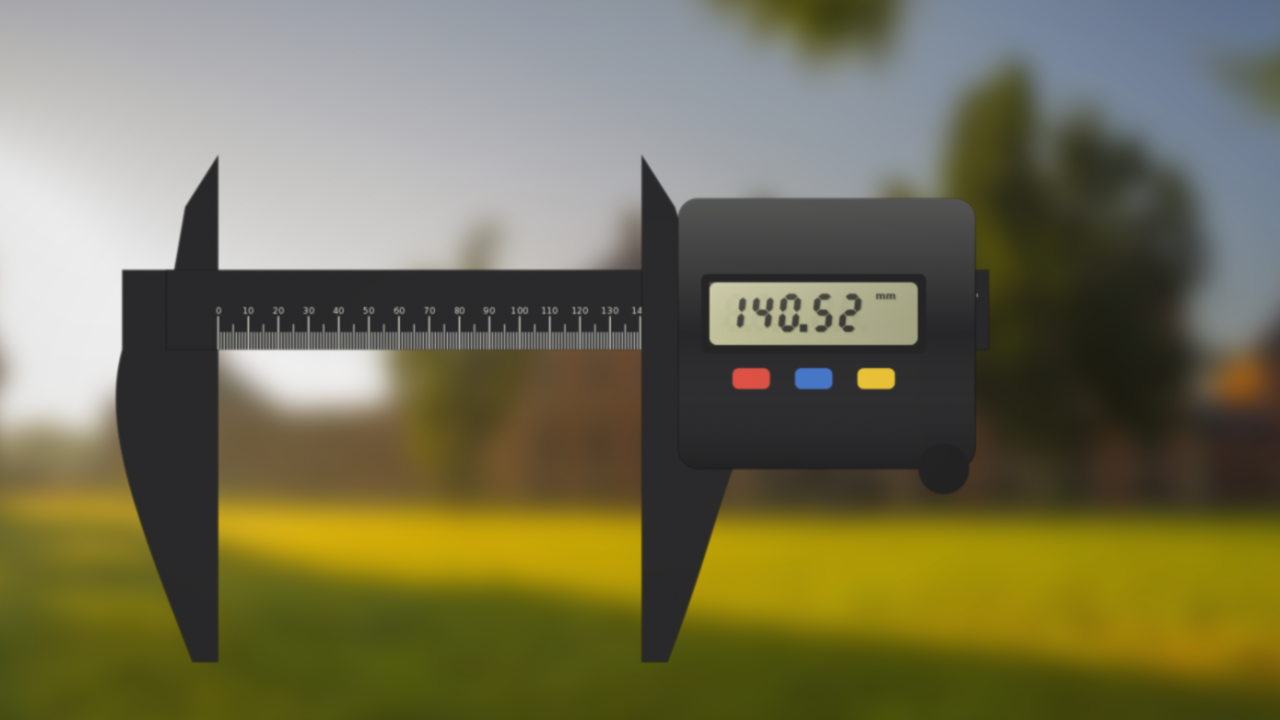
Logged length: {"value": 140.52, "unit": "mm"}
